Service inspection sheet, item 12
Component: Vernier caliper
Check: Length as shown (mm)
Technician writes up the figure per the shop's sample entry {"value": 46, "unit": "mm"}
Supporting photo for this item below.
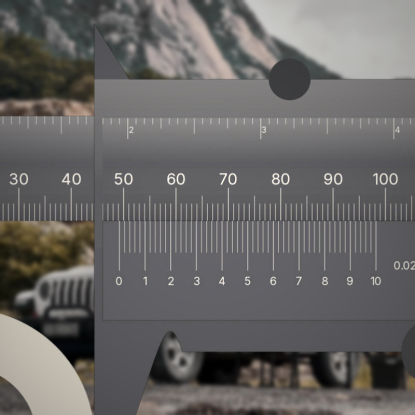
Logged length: {"value": 49.2, "unit": "mm"}
